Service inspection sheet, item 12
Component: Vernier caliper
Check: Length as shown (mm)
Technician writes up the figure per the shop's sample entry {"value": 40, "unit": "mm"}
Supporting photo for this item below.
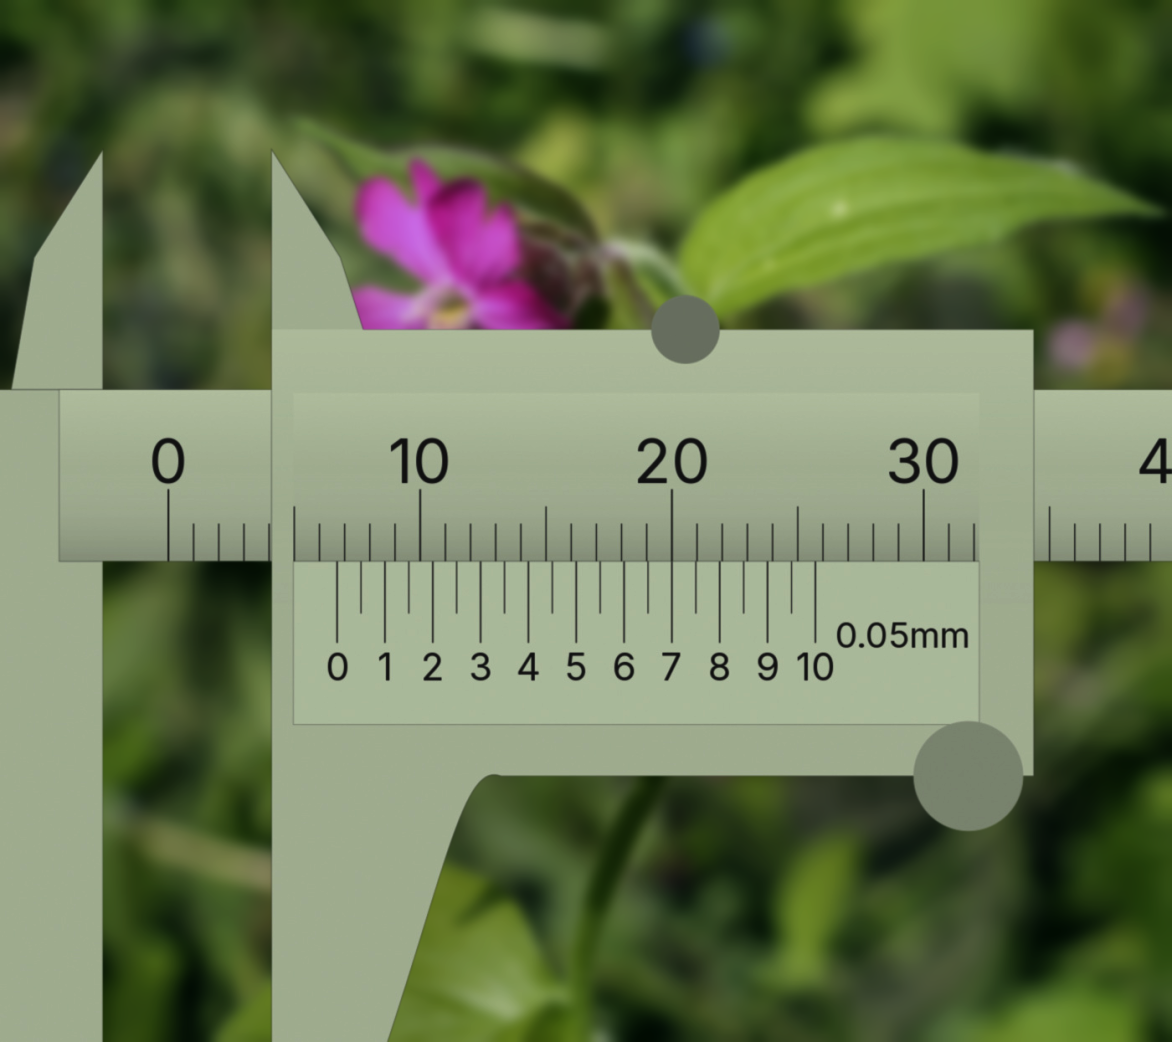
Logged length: {"value": 6.70, "unit": "mm"}
